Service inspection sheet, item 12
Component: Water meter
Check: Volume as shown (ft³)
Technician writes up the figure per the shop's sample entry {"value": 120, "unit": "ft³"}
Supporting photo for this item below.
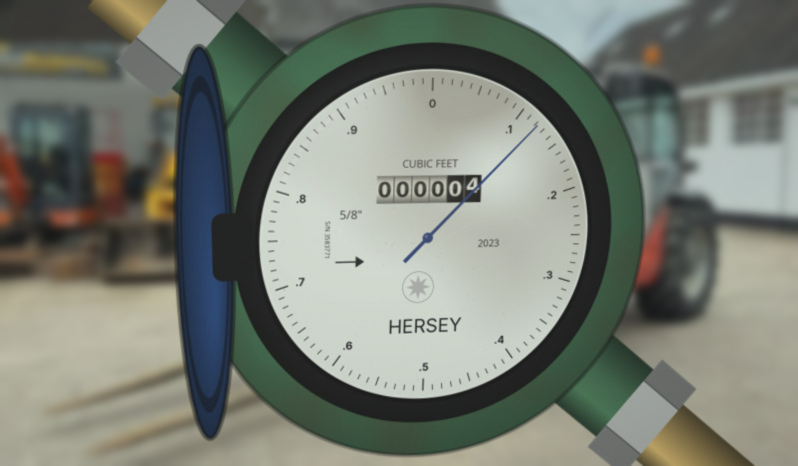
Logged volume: {"value": 4.12, "unit": "ft³"}
